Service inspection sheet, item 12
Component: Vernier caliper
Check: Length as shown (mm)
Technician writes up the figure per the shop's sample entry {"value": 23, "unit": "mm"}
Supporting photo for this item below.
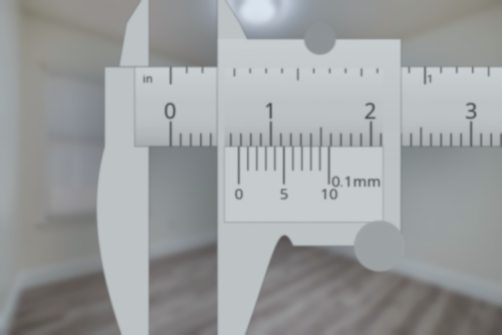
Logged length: {"value": 6.8, "unit": "mm"}
